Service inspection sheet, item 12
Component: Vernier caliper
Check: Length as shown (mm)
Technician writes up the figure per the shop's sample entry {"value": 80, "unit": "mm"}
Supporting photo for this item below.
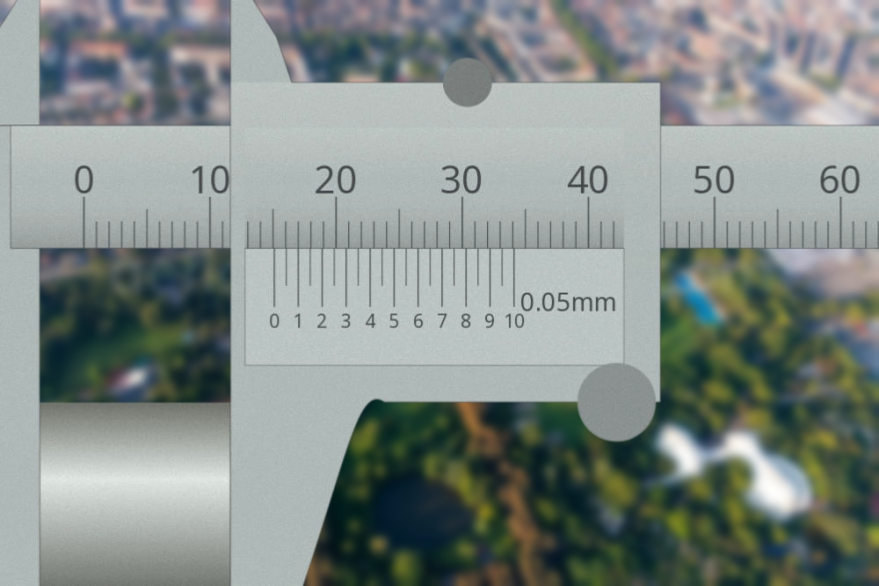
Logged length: {"value": 15.1, "unit": "mm"}
